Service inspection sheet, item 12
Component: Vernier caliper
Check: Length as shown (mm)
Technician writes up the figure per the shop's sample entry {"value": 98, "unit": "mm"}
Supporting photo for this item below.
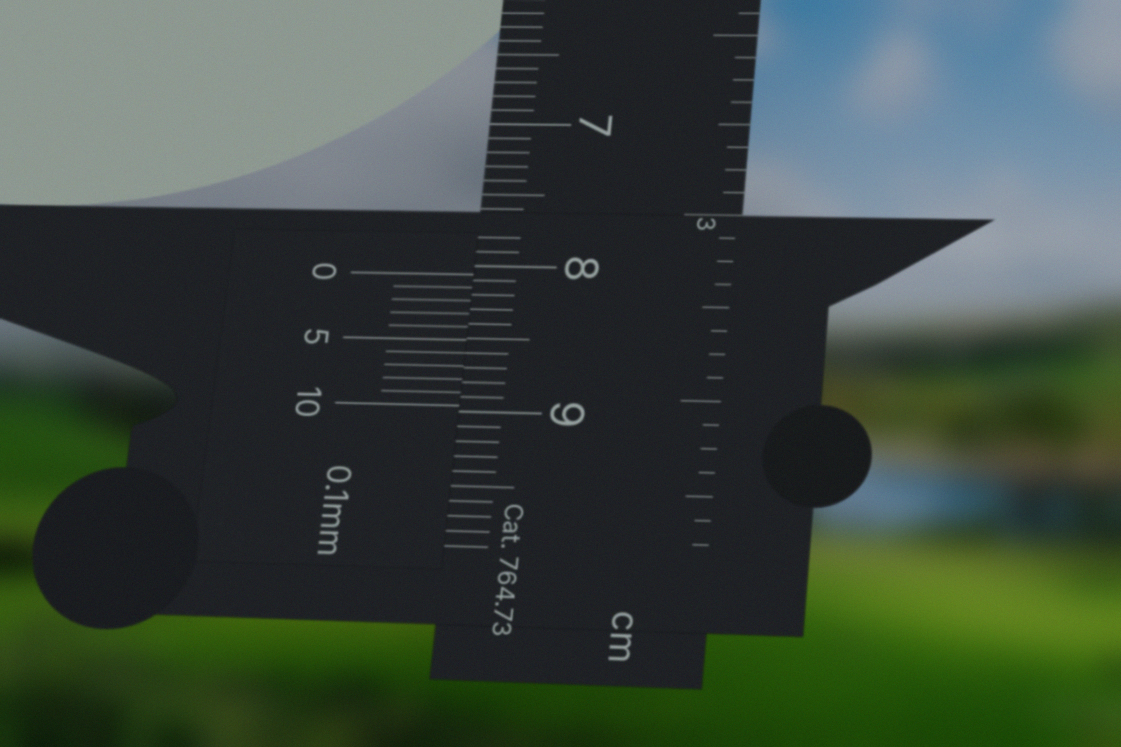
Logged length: {"value": 80.6, "unit": "mm"}
